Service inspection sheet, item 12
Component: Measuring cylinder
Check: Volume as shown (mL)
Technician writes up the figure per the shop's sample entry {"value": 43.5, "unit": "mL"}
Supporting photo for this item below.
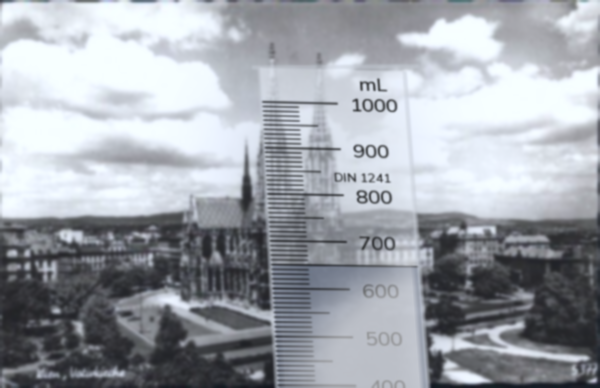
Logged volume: {"value": 650, "unit": "mL"}
